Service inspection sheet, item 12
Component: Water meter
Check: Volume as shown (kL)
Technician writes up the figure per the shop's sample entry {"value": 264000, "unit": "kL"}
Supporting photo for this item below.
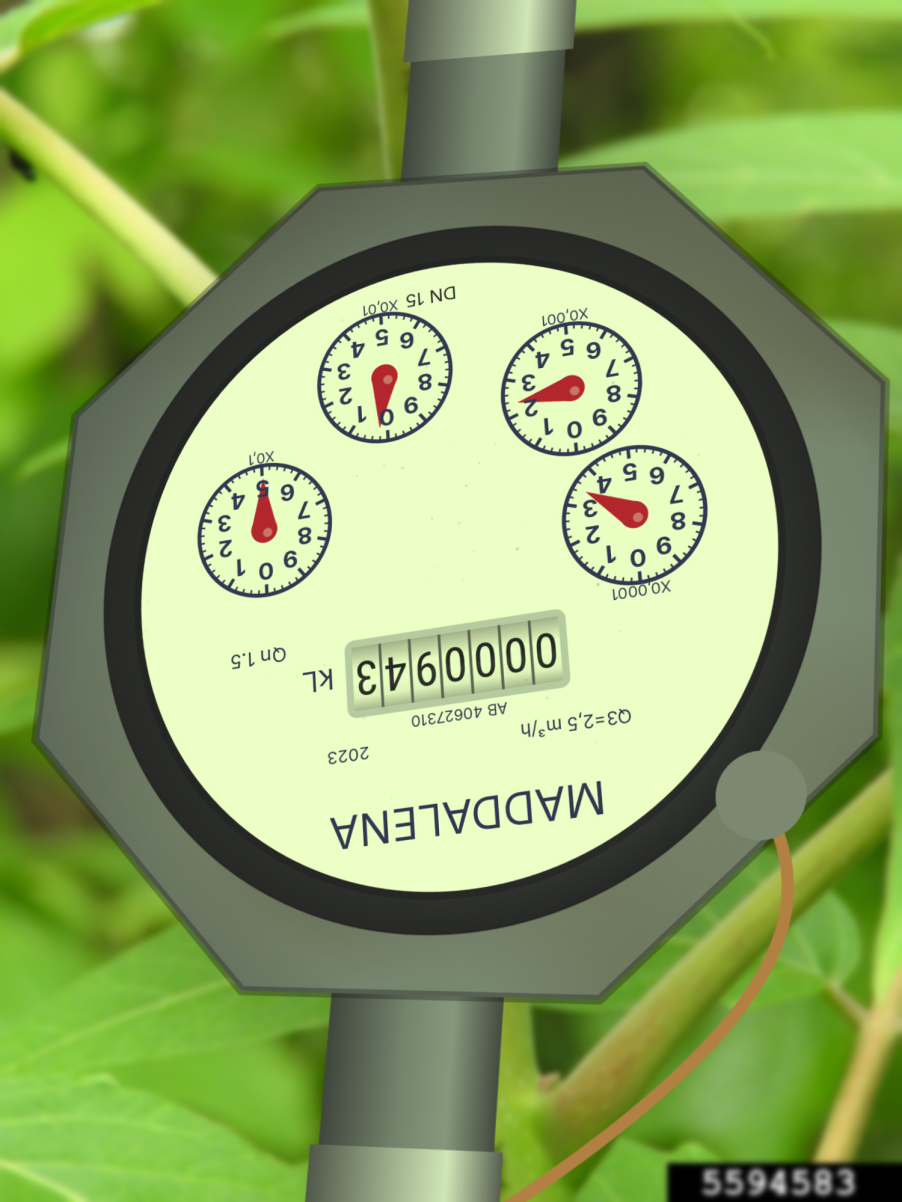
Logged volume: {"value": 943.5023, "unit": "kL"}
